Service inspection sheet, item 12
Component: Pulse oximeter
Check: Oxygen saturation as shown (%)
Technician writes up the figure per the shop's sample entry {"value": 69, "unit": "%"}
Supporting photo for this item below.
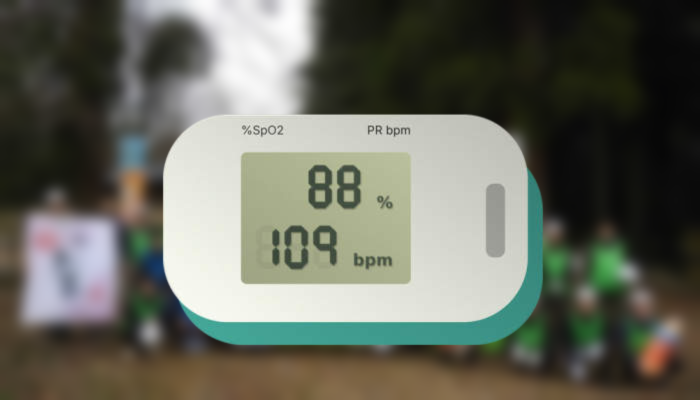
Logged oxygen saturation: {"value": 88, "unit": "%"}
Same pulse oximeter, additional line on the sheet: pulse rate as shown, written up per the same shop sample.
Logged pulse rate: {"value": 109, "unit": "bpm"}
